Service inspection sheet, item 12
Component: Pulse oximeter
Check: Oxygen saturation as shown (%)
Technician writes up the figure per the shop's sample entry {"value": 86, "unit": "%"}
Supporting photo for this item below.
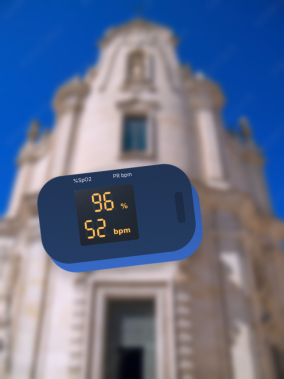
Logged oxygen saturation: {"value": 96, "unit": "%"}
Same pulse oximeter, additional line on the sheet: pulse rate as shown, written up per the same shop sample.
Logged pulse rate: {"value": 52, "unit": "bpm"}
